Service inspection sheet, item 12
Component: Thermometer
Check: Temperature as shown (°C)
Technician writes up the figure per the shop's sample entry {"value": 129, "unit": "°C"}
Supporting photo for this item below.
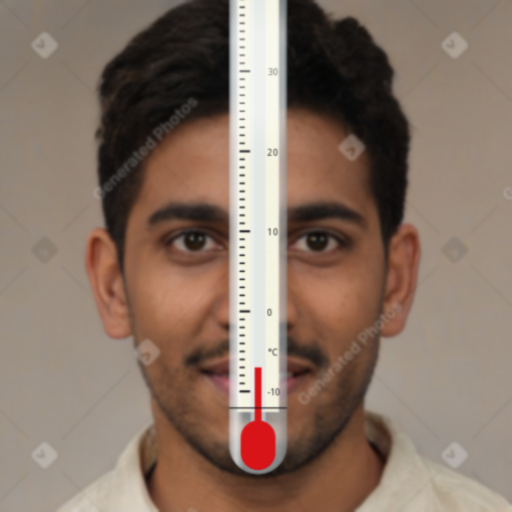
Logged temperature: {"value": -7, "unit": "°C"}
